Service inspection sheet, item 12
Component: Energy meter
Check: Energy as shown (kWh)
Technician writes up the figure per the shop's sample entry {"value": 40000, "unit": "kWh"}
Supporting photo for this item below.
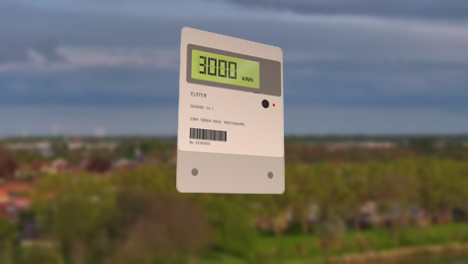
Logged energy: {"value": 3000, "unit": "kWh"}
